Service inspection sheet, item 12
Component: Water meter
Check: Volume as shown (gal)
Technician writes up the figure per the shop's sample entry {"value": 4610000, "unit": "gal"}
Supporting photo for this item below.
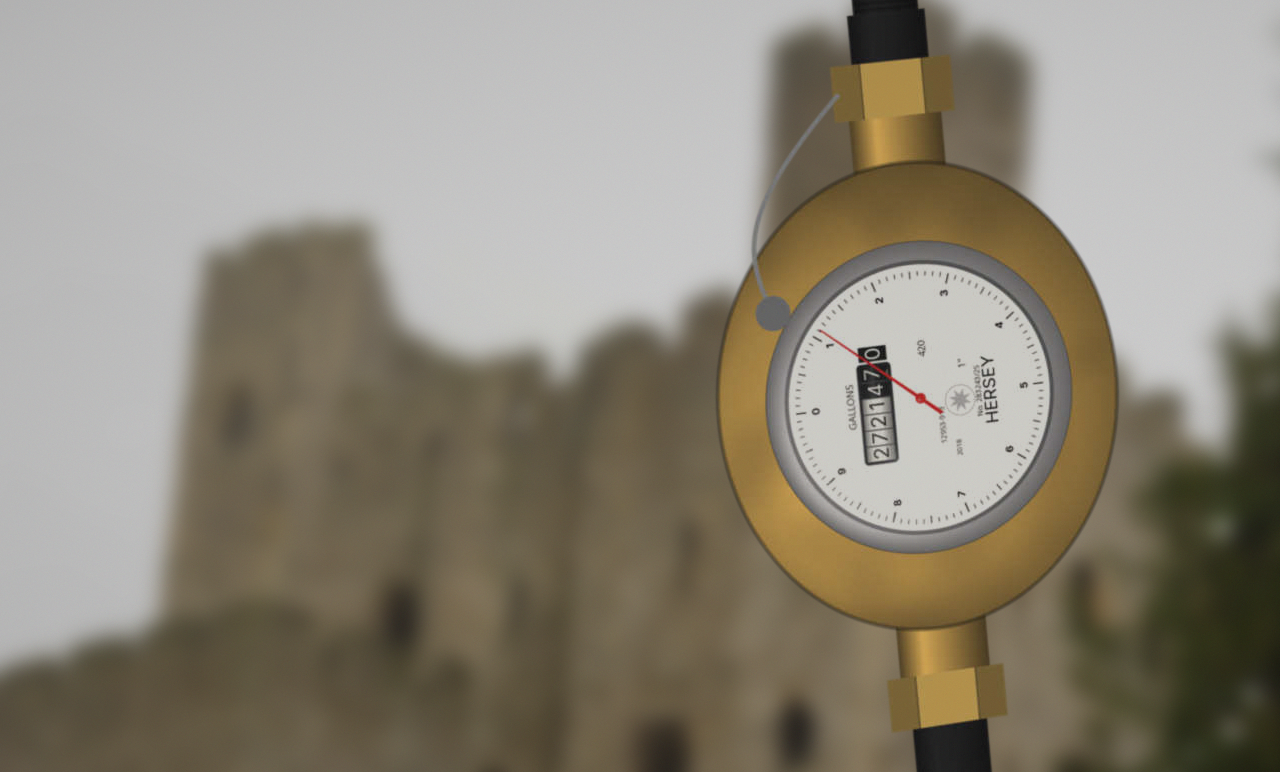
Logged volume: {"value": 2721471.1, "unit": "gal"}
